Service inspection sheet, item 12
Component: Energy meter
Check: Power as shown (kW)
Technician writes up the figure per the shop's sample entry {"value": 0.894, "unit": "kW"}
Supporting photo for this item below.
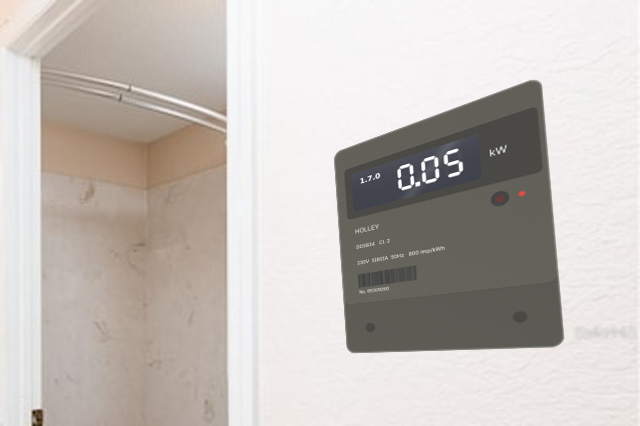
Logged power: {"value": 0.05, "unit": "kW"}
